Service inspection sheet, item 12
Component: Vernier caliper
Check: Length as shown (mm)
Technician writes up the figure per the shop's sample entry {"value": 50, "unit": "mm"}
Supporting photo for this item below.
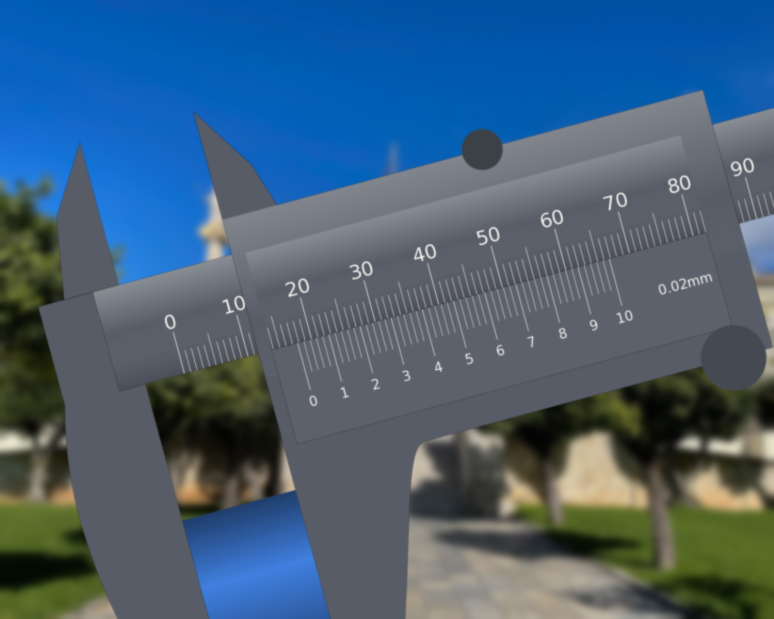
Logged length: {"value": 17.8, "unit": "mm"}
